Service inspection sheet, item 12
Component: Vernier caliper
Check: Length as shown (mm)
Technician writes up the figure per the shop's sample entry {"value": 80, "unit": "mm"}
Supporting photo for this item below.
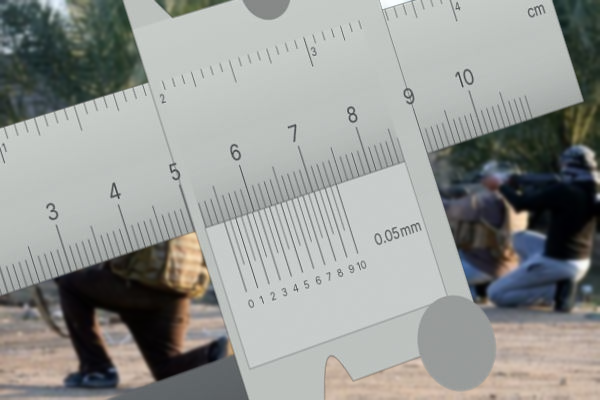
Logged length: {"value": 55.0, "unit": "mm"}
